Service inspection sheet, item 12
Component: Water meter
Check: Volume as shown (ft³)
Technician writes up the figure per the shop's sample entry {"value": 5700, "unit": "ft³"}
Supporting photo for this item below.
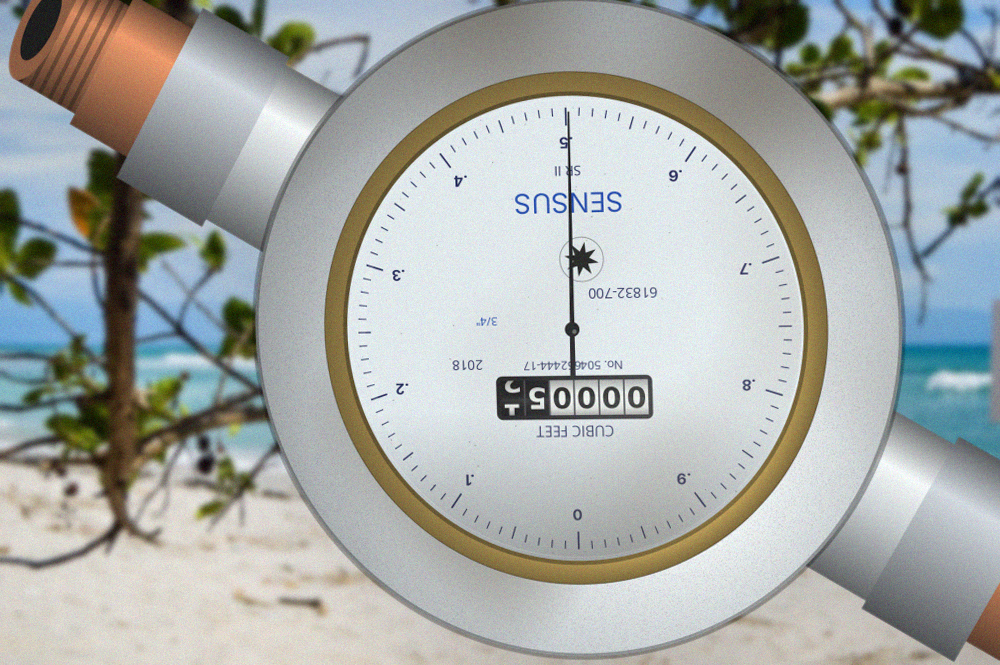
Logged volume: {"value": 51.50, "unit": "ft³"}
